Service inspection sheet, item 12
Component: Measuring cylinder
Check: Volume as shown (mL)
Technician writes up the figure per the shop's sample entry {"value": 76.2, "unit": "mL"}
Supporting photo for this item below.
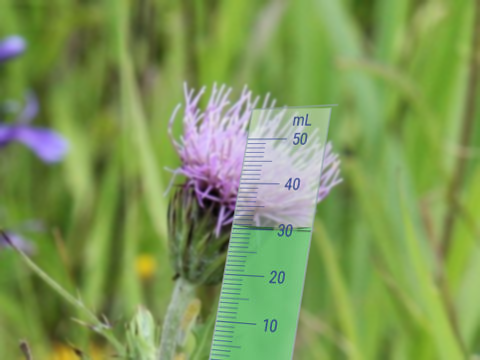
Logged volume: {"value": 30, "unit": "mL"}
